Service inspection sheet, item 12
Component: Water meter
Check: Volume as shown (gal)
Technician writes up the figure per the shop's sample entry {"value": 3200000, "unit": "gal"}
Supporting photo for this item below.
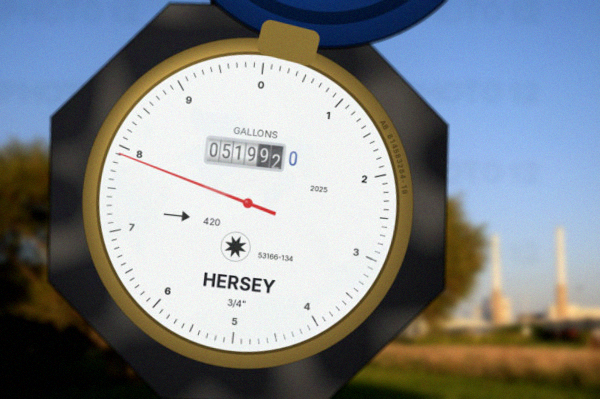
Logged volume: {"value": 519917.9, "unit": "gal"}
